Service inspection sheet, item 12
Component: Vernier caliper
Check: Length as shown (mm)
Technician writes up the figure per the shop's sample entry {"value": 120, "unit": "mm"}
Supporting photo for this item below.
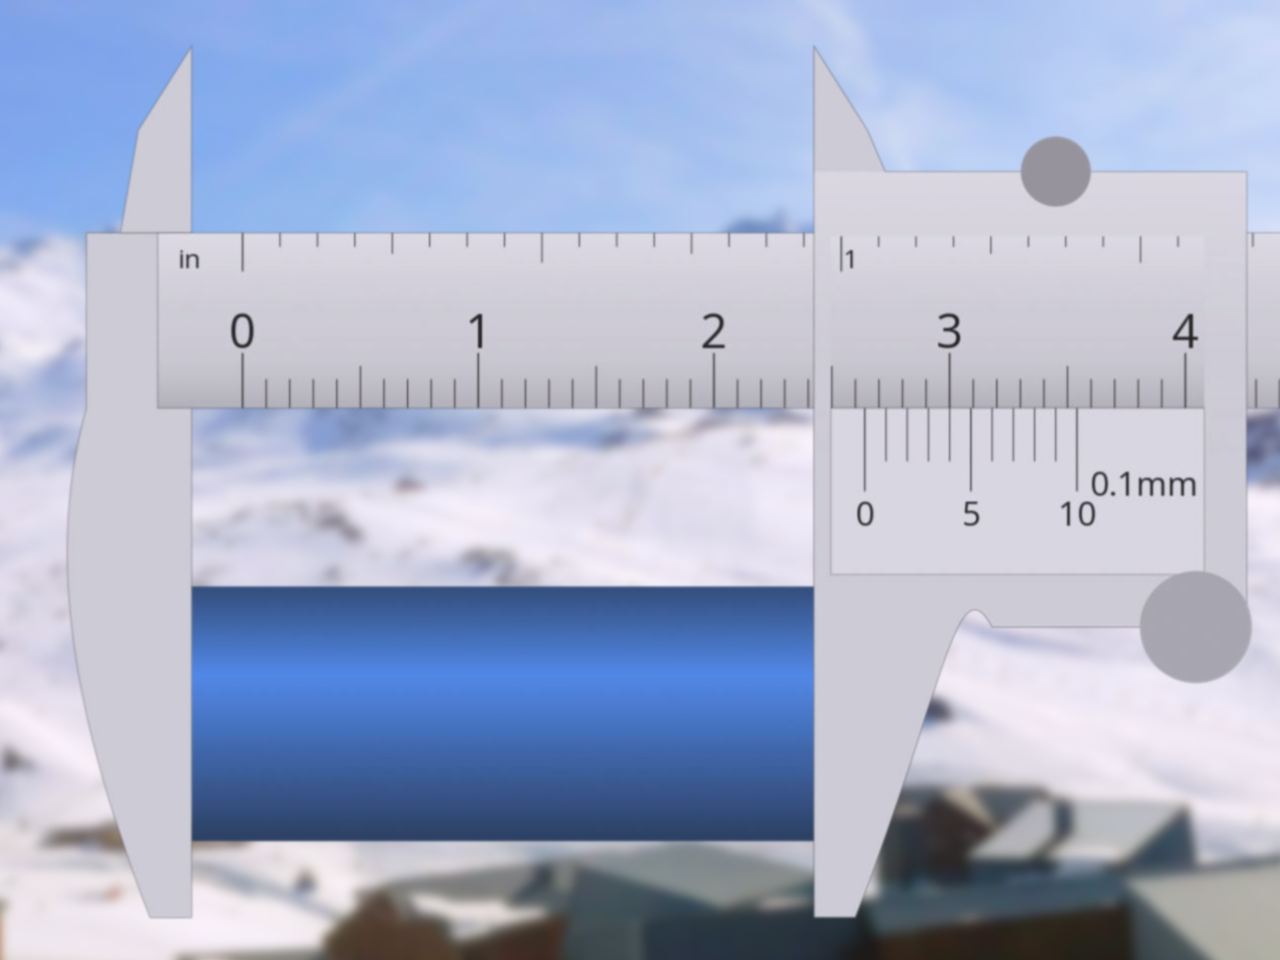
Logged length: {"value": 26.4, "unit": "mm"}
